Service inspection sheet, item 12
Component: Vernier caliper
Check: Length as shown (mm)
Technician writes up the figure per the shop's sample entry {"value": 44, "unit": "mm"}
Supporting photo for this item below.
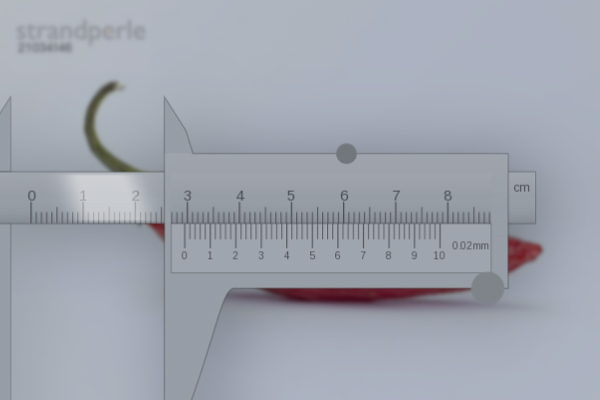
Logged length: {"value": 29.5, "unit": "mm"}
